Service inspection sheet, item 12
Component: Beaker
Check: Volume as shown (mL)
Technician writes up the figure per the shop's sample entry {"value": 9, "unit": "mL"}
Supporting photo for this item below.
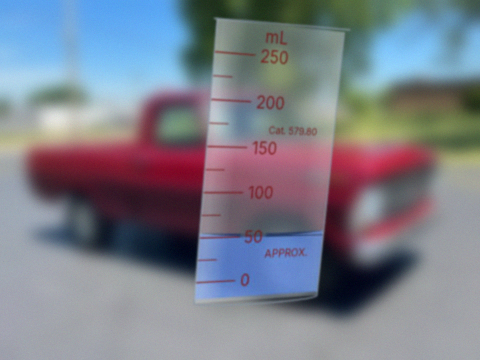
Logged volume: {"value": 50, "unit": "mL"}
